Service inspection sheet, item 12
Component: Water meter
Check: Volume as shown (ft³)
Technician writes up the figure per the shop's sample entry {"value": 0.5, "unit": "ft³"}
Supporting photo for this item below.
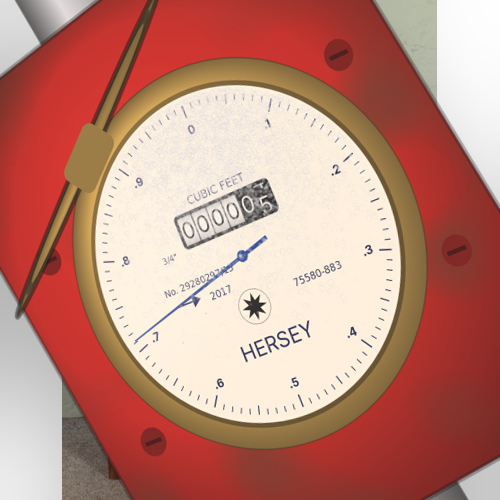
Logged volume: {"value": 4.71, "unit": "ft³"}
